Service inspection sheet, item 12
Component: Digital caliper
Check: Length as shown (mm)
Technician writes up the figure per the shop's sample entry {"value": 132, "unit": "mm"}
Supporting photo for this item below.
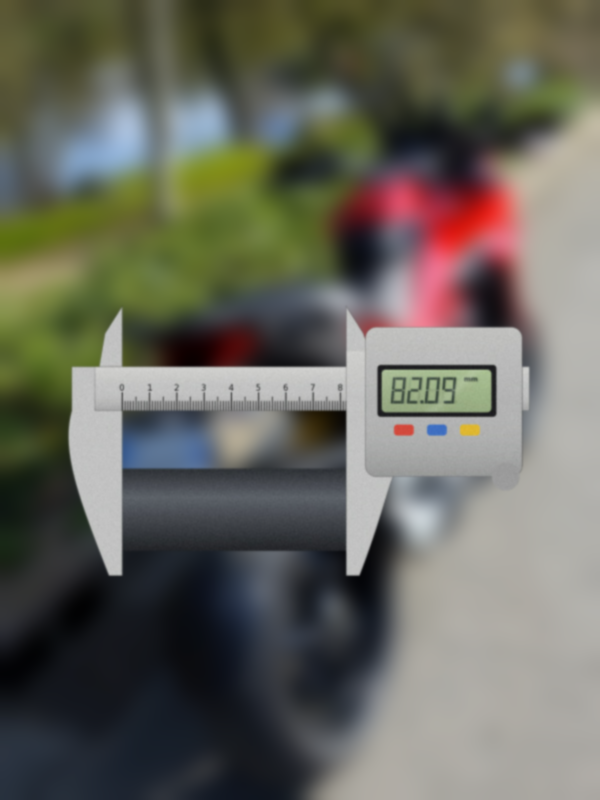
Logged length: {"value": 82.09, "unit": "mm"}
